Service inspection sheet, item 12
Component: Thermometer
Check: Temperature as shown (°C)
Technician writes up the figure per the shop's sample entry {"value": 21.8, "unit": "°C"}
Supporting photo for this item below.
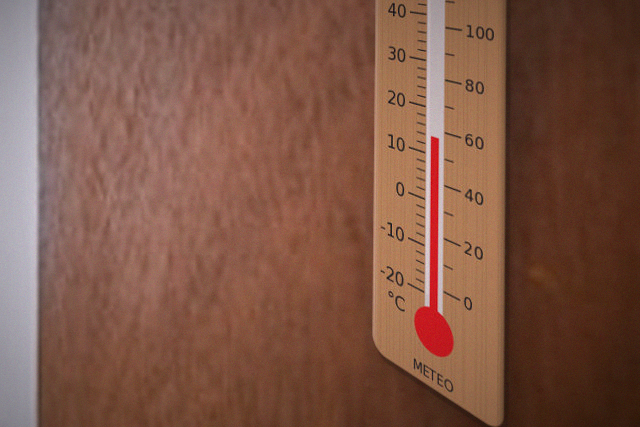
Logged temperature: {"value": 14, "unit": "°C"}
